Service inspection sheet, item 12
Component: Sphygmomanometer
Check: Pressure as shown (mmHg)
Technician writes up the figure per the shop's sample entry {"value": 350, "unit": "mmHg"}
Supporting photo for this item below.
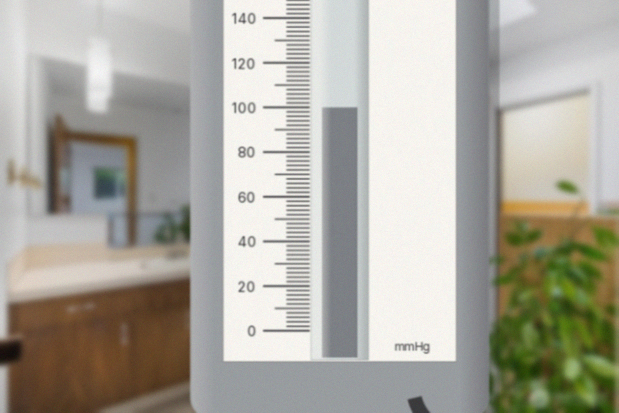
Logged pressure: {"value": 100, "unit": "mmHg"}
